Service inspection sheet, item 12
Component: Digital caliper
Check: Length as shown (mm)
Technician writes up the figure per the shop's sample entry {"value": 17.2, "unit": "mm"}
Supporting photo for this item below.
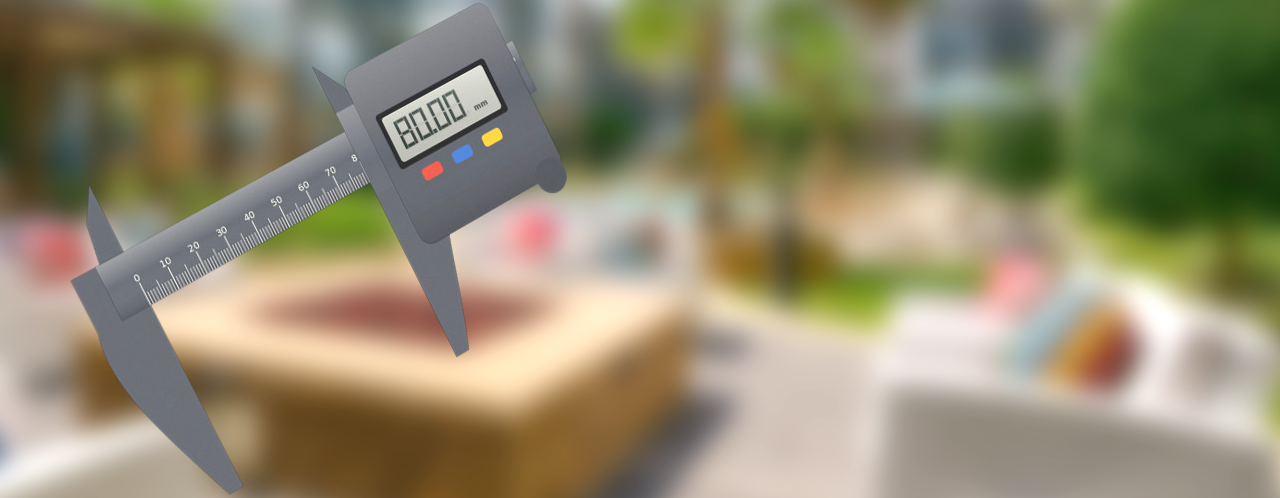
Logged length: {"value": 80.00, "unit": "mm"}
